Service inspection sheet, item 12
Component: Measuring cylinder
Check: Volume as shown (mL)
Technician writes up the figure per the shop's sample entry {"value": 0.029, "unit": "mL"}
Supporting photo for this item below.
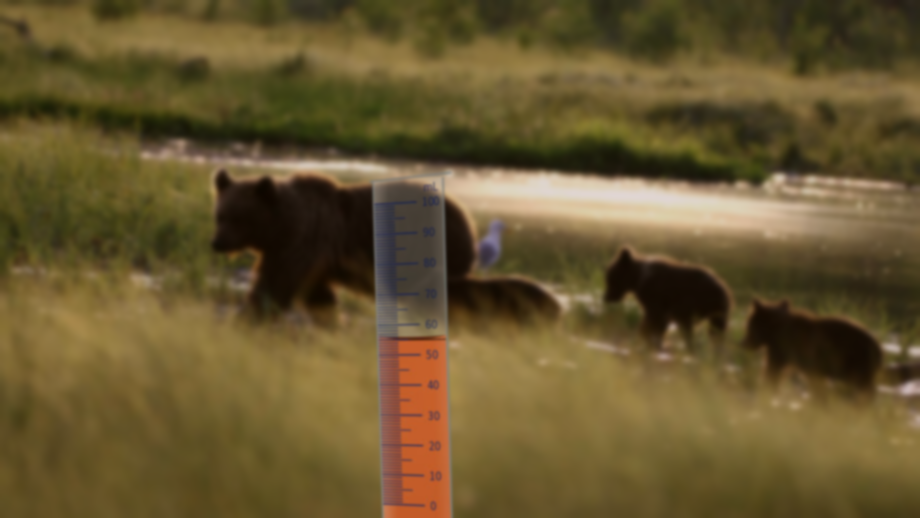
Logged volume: {"value": 55, "unit": "mL"}
